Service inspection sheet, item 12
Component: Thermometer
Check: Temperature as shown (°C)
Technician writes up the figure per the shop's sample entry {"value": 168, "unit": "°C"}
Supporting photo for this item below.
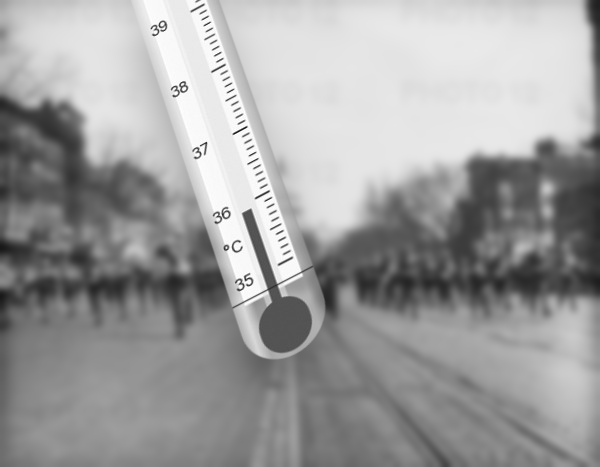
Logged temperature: {"value": 35.9, "unit": "°C"}
